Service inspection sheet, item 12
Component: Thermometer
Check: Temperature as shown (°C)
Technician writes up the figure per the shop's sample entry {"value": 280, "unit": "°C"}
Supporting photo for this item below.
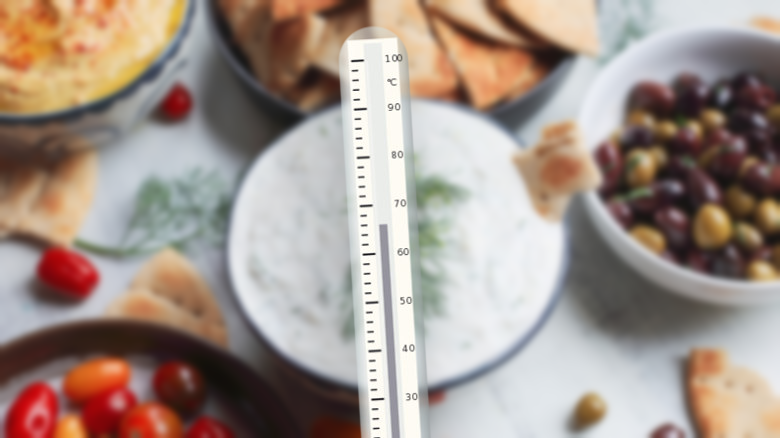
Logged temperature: {"value": 66, "unit": "°C"}
